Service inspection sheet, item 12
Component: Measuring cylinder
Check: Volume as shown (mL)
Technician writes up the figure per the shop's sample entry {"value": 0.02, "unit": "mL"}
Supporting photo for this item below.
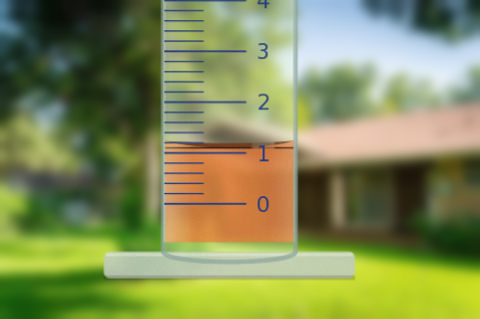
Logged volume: {"value": 1.1, "unit": "mL"}
